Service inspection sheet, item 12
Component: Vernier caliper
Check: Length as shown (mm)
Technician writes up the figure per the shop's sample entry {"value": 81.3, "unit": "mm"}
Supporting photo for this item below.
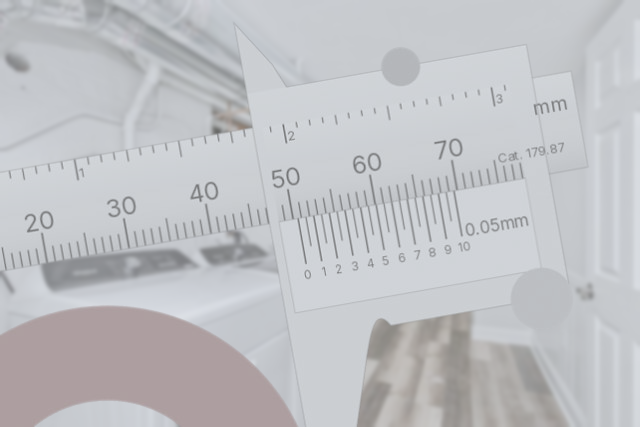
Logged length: {"value": 50.6, "unit": "mm"}
